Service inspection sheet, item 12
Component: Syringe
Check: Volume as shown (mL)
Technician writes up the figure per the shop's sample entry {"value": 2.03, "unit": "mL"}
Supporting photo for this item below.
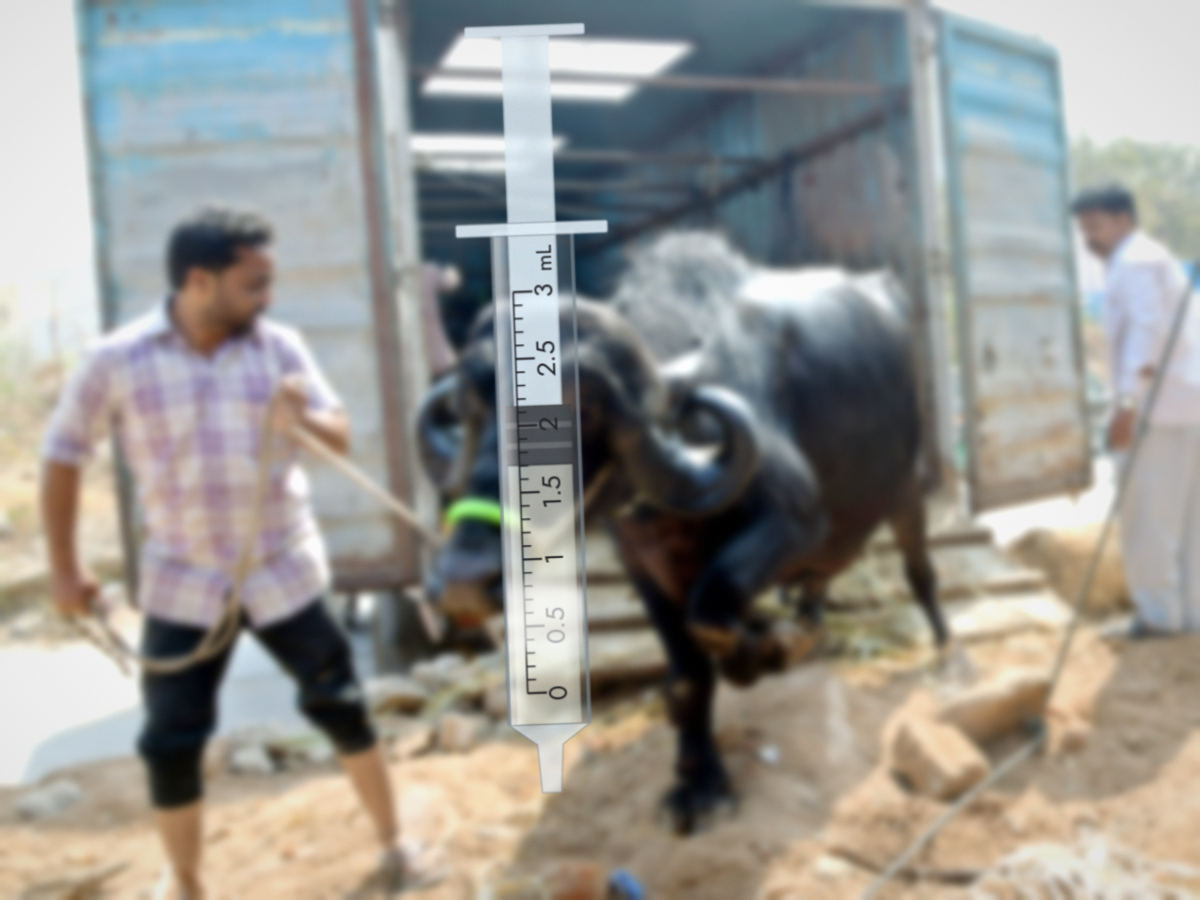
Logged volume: {"value": 1.7, "unit": "mL"}
